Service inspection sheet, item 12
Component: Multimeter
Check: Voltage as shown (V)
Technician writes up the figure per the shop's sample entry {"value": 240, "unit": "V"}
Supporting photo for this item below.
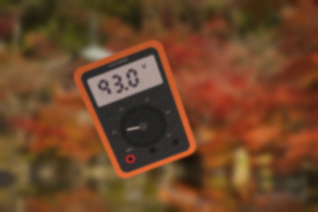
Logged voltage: {"value": 93.0, "unit": "V"}
